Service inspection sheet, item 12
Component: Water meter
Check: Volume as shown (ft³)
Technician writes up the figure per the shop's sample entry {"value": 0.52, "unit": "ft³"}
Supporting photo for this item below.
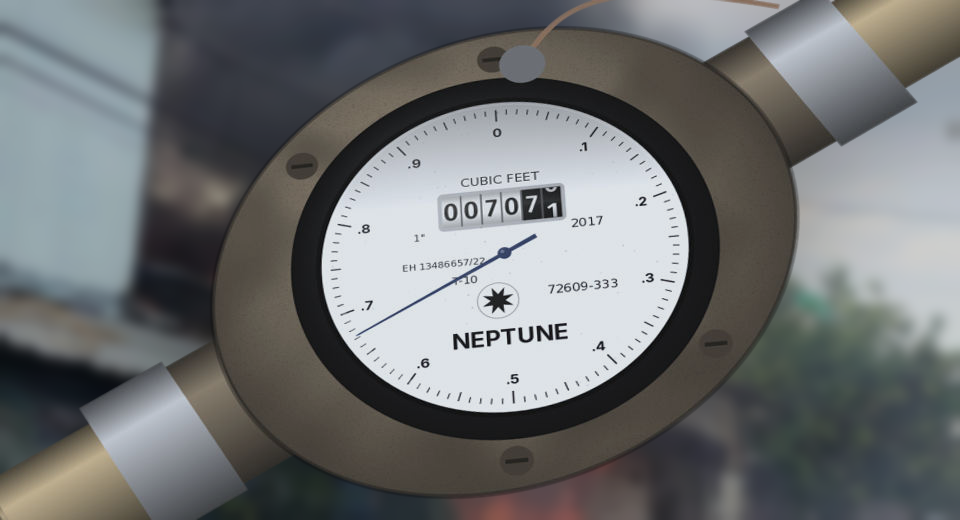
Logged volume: {"value": 7070.67, "unit": "ft³"}
